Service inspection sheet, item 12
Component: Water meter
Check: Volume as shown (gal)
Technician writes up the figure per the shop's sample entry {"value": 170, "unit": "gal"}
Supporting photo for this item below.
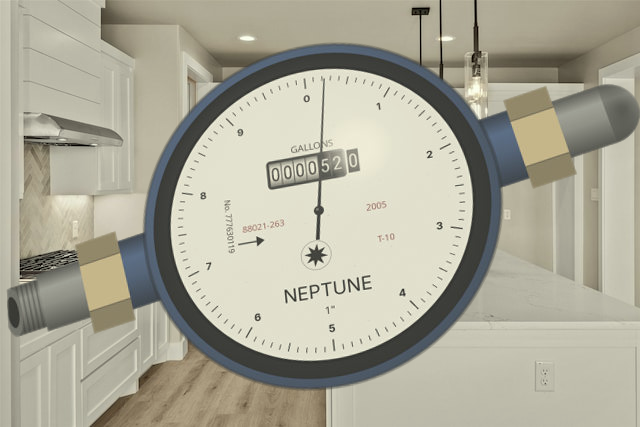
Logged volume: {"value": 520.2, "unit": "gal"}
